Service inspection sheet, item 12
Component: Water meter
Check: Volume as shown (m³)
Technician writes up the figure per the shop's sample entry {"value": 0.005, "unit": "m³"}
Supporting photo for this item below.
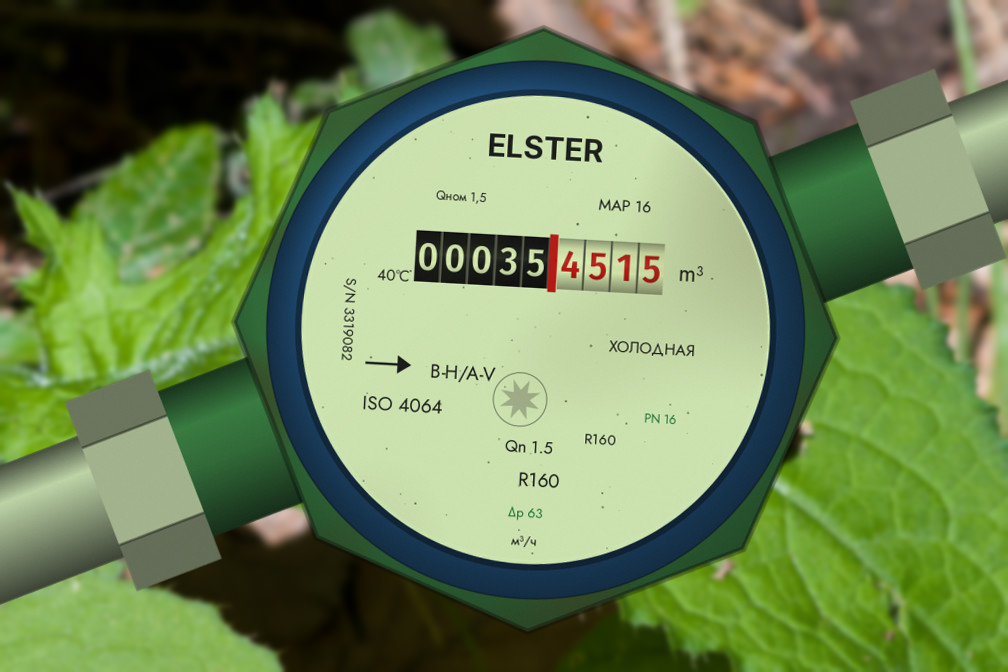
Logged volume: {"value": 35.4515, "unit": "m³"}
